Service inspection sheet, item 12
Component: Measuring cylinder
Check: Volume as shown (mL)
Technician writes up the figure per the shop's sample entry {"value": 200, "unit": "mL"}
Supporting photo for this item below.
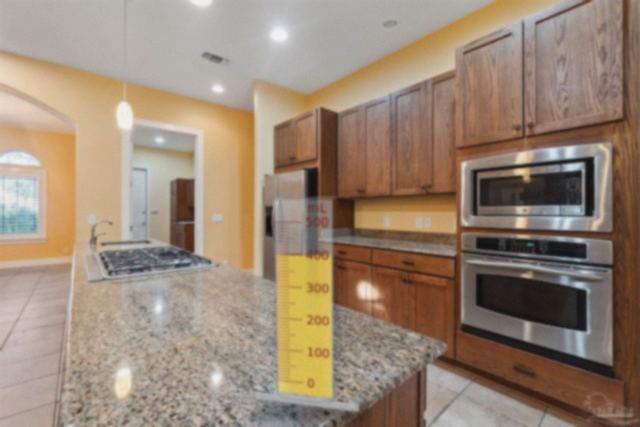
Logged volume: {"value": 400, "unit": "mL"}
